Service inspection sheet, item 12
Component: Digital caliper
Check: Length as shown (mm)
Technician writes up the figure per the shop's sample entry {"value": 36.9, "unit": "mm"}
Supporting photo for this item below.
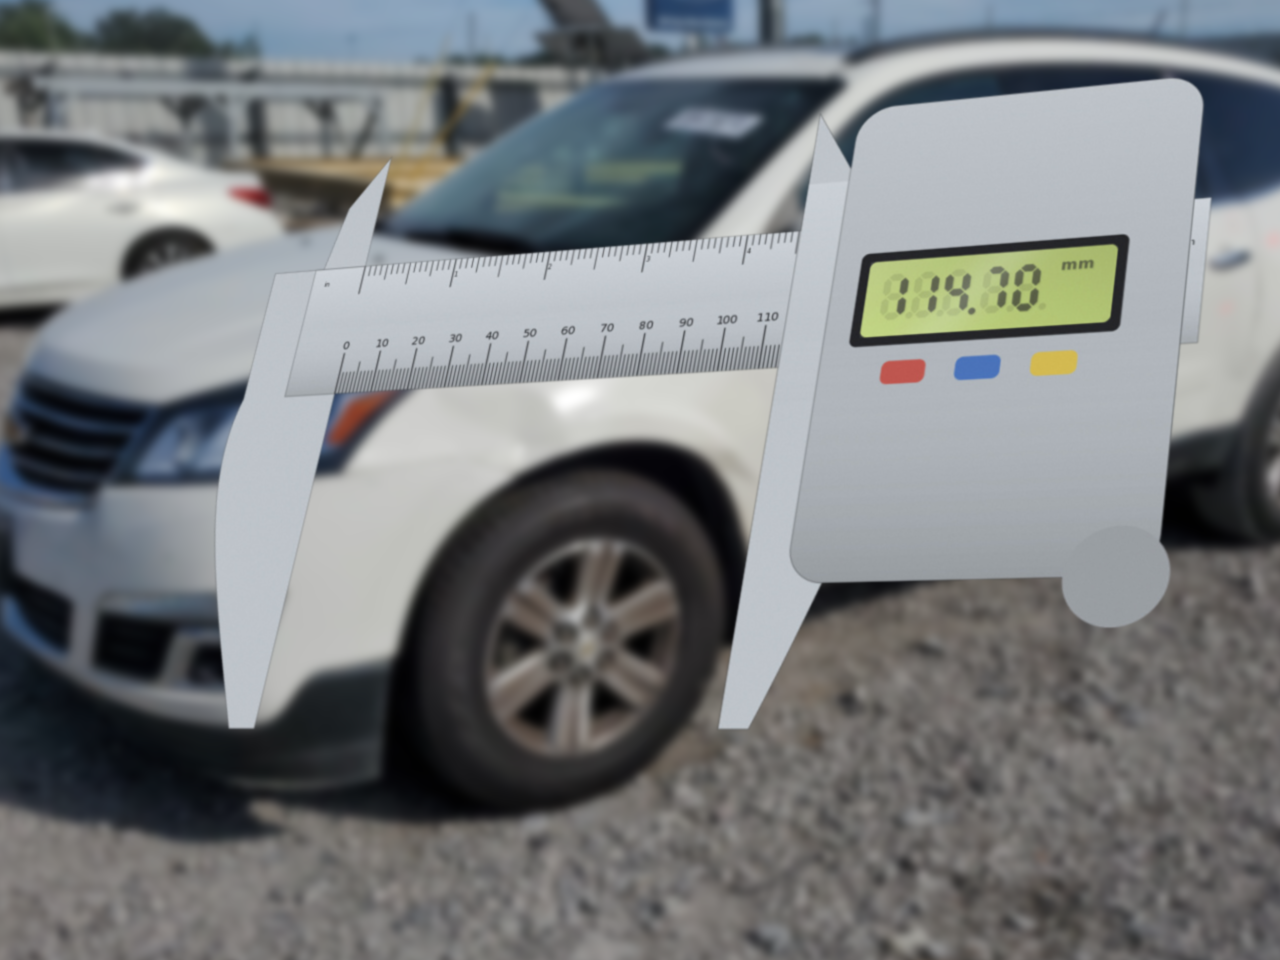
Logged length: {"value": 114.70, "unit": "mm"}
